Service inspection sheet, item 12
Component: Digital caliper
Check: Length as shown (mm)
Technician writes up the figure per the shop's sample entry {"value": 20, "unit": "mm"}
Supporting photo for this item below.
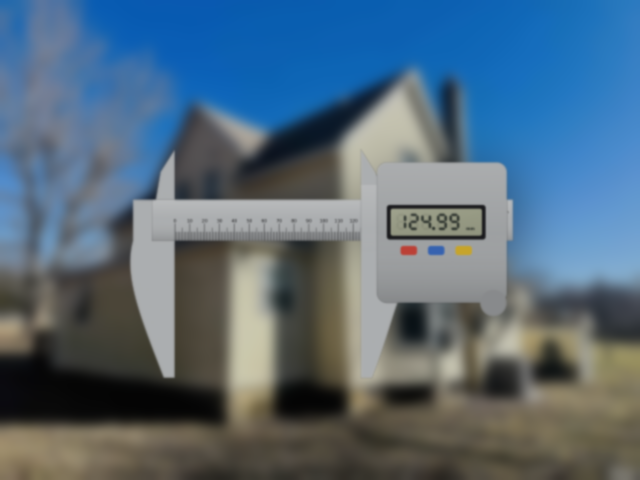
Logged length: {"value": 124.99, "unit": "mm"}
